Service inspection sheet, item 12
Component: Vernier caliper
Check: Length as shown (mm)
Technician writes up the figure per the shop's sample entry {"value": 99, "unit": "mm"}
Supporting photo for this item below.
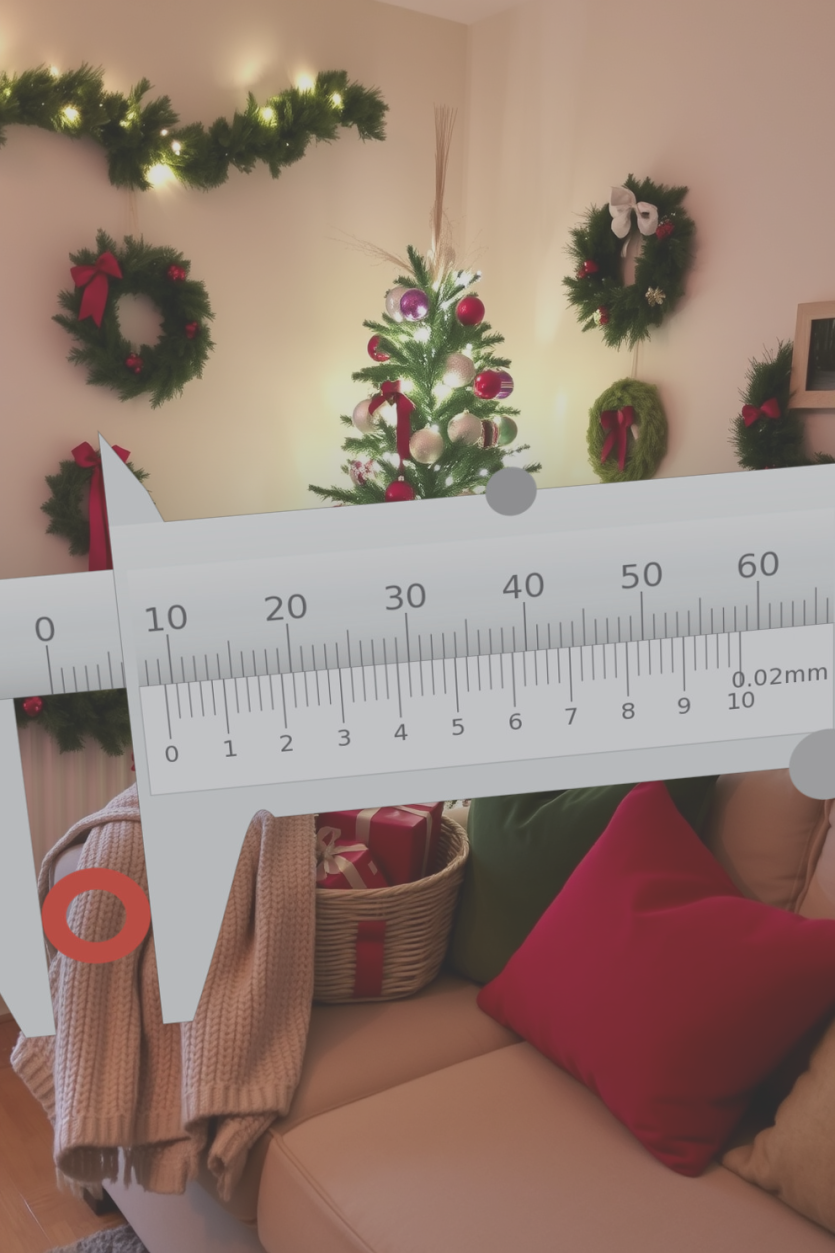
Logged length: {"value": 9.4, "unit": "mm"}
